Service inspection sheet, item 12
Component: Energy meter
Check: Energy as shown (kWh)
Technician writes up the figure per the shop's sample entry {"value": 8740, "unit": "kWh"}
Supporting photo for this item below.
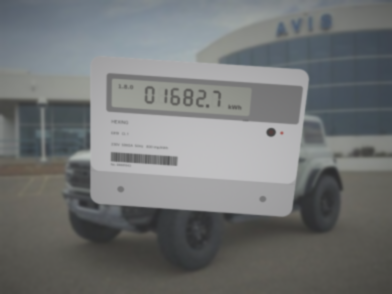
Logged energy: {"value": 1682.7, "unit": "kWh"}
